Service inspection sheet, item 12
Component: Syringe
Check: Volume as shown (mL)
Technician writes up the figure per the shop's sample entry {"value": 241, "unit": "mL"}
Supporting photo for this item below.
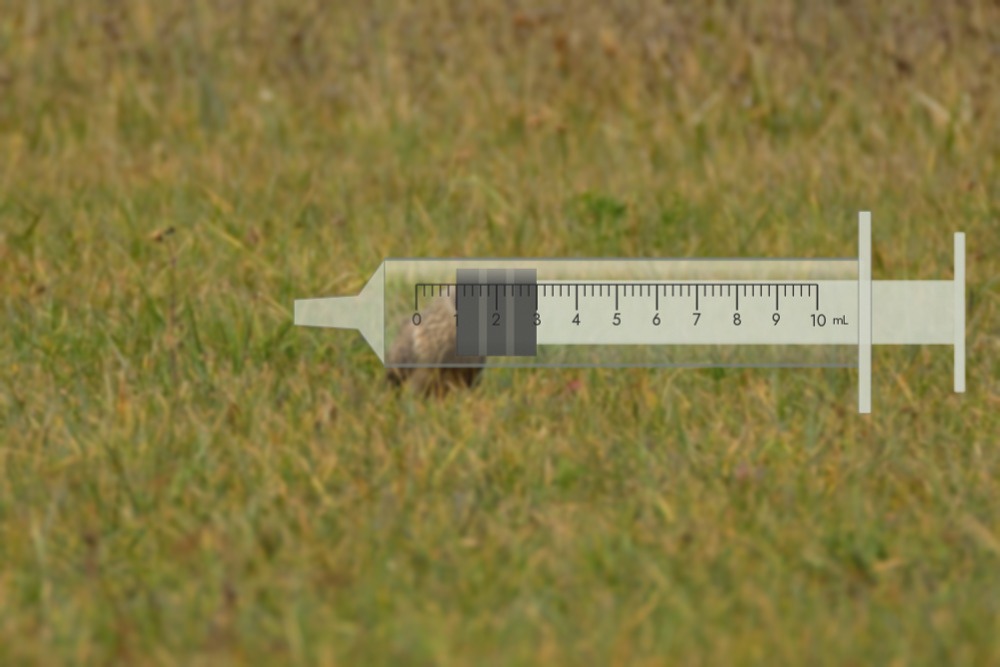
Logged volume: {"value": 1, "unit": "mL"}
